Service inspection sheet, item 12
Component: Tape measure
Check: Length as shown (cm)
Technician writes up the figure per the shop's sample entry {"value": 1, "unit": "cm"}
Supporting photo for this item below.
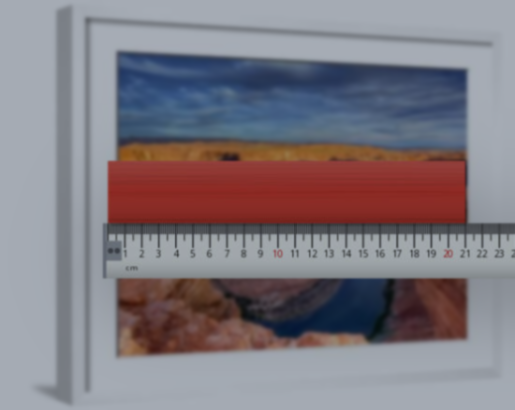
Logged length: {"value": 21, "unit": "cm"}
